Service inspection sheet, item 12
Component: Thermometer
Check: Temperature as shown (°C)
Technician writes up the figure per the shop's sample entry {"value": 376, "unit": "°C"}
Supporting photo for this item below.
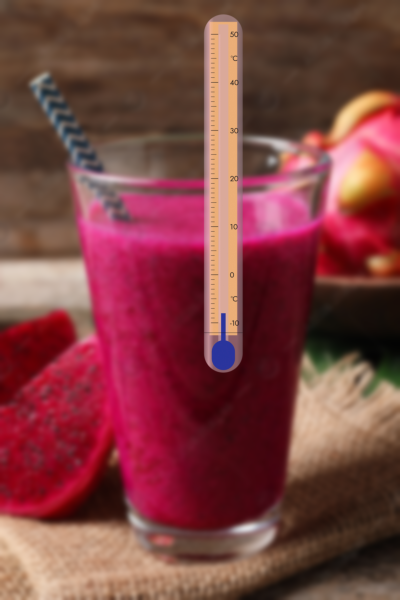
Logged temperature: {"value": -8, "unit": "°C"}
